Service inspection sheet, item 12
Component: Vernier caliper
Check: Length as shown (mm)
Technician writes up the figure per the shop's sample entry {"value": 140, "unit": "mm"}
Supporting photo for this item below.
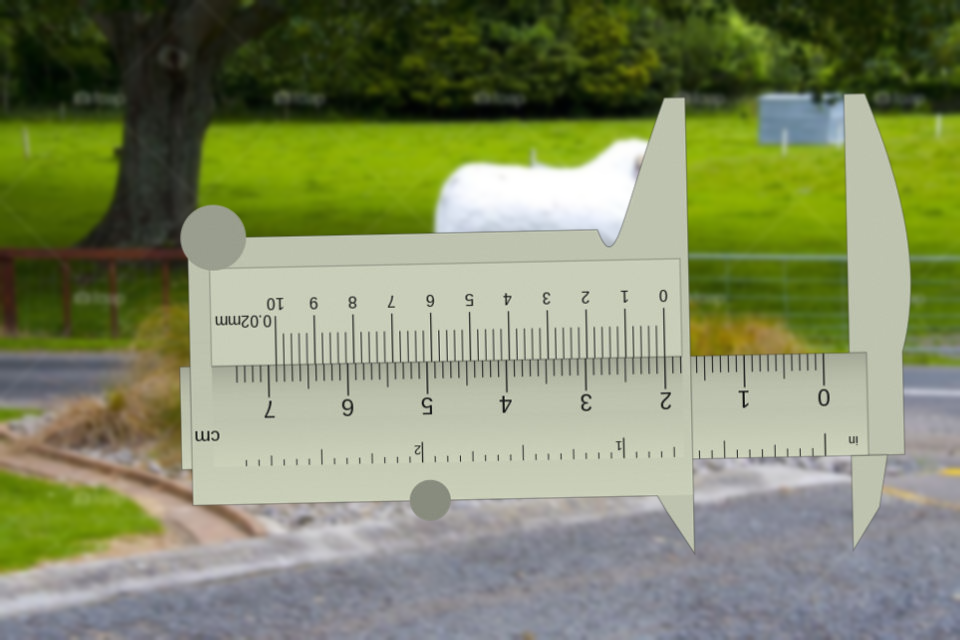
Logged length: {"value": 20.0, "unit": "mm"}
